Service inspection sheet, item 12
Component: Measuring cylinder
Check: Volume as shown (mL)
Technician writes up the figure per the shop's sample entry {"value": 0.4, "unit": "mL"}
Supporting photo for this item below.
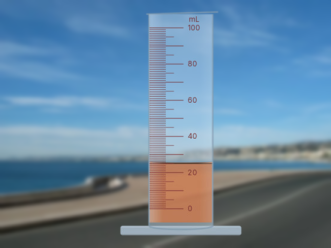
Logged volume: {"value": 25, "unit": "mL"}
